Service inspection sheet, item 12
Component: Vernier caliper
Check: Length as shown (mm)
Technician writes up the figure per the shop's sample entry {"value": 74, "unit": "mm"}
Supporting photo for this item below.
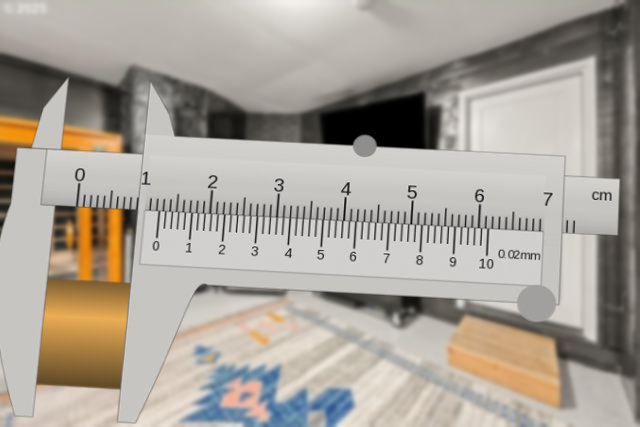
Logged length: {"value": 12.4, "unit": "mm"}
